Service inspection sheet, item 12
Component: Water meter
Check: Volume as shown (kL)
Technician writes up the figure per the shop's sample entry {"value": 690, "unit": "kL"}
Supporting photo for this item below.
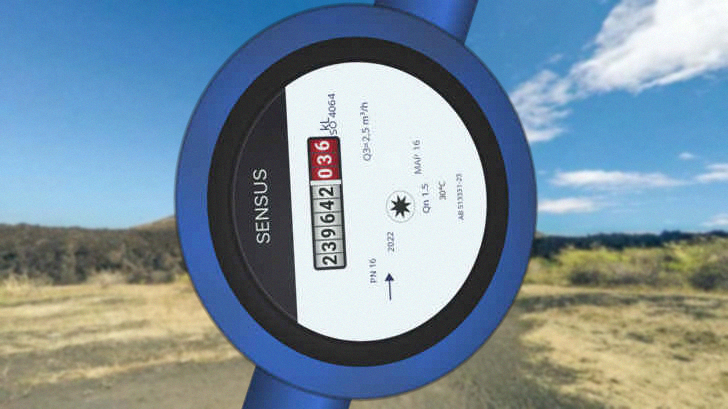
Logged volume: {"value": 239642.036, "unit": "kL"}
